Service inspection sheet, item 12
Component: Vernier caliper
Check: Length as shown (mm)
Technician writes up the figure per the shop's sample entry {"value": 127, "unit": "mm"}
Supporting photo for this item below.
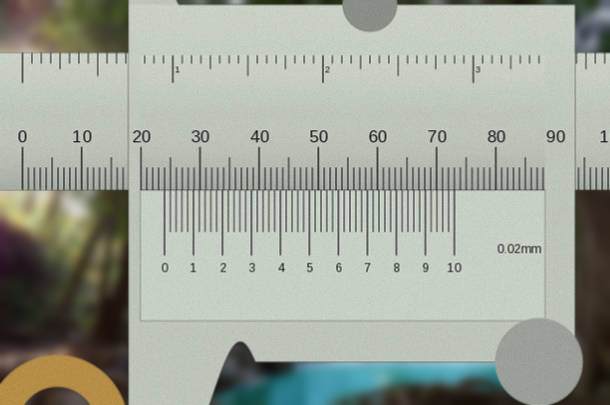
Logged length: {"value": 24.0, "unit": "mm"}
